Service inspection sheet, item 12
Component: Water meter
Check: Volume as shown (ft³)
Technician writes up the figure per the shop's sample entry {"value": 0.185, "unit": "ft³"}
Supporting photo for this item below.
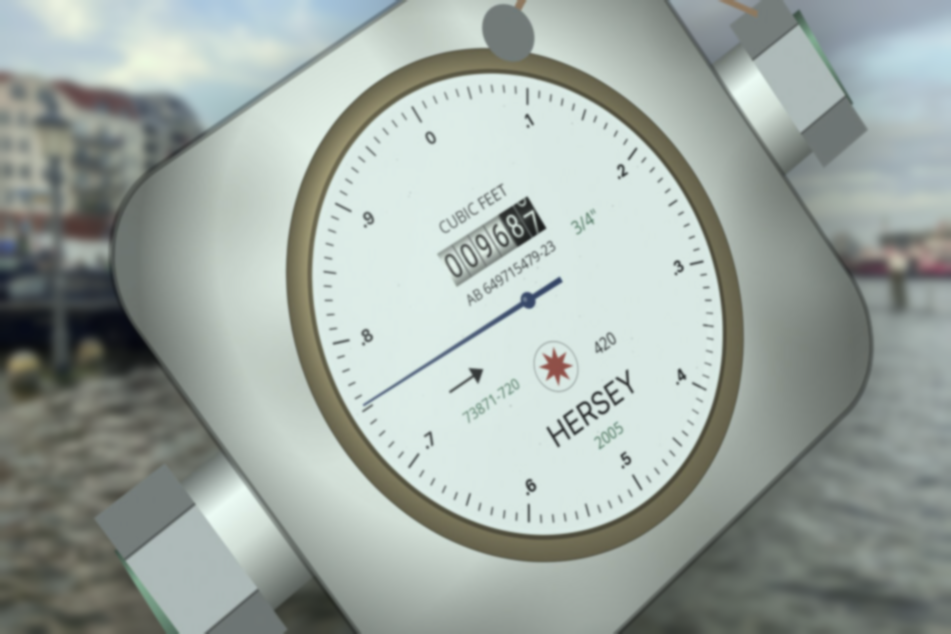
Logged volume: {"value": 9686.75, "unit": "ft³"}
